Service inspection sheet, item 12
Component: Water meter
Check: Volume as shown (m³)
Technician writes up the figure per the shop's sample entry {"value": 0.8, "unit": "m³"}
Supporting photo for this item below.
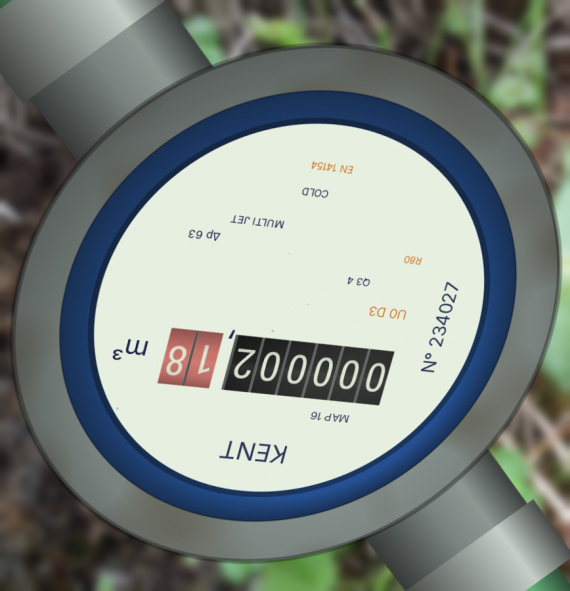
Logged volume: {"value": 2.18, "unit": "m³"}
